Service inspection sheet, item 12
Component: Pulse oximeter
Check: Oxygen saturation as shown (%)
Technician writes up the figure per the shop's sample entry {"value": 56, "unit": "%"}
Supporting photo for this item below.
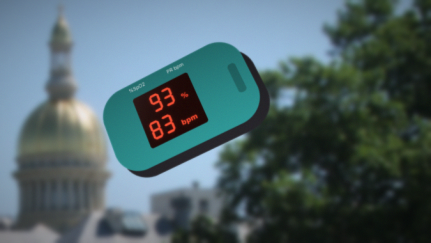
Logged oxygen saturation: {"value": 93, "unit": "%"}
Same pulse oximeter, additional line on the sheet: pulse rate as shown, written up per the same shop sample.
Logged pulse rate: {"value": 83, "unit": "bpm"}
